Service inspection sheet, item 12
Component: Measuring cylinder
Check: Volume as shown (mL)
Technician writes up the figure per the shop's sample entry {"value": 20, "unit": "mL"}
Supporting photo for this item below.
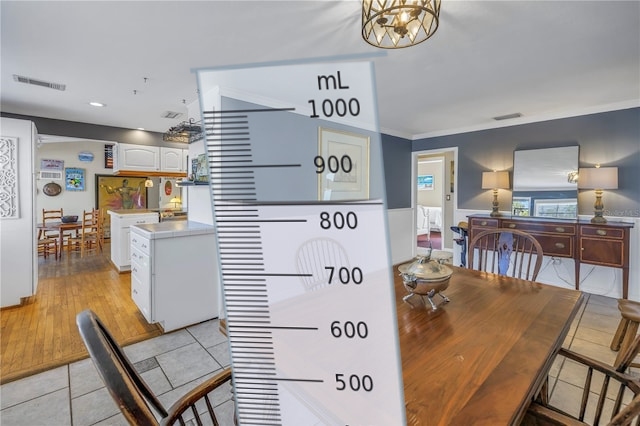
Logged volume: {"value": 830, "unit": "mL"}
